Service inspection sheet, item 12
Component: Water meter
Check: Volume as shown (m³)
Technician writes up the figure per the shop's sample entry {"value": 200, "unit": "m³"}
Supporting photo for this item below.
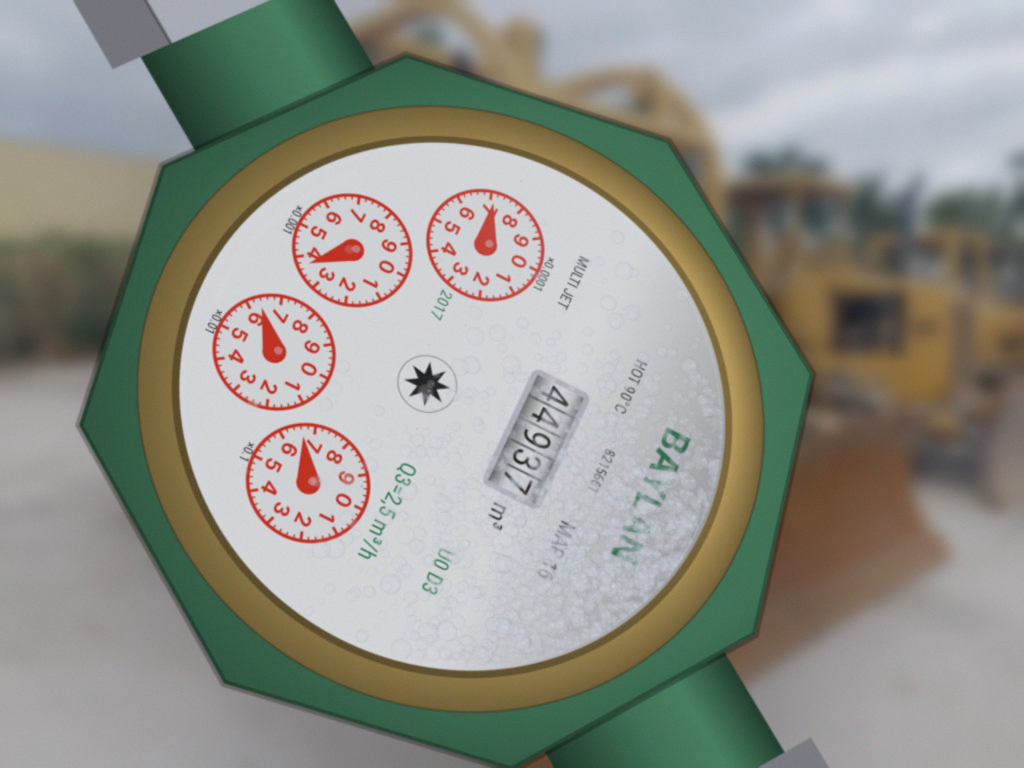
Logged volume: {"value": 44937.6637, "unit": "m³"}
